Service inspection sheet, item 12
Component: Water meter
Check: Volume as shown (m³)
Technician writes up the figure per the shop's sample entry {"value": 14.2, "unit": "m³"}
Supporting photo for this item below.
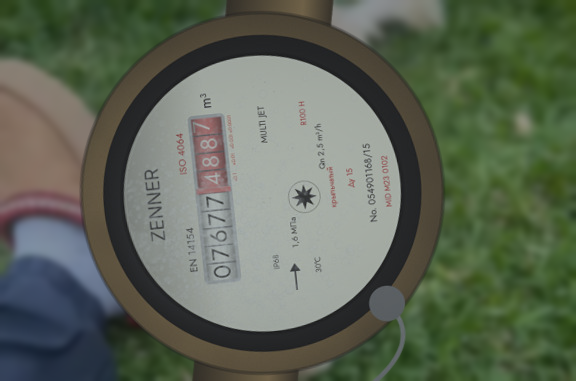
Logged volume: {"value": 7677.4887, "unit": "m³"}
